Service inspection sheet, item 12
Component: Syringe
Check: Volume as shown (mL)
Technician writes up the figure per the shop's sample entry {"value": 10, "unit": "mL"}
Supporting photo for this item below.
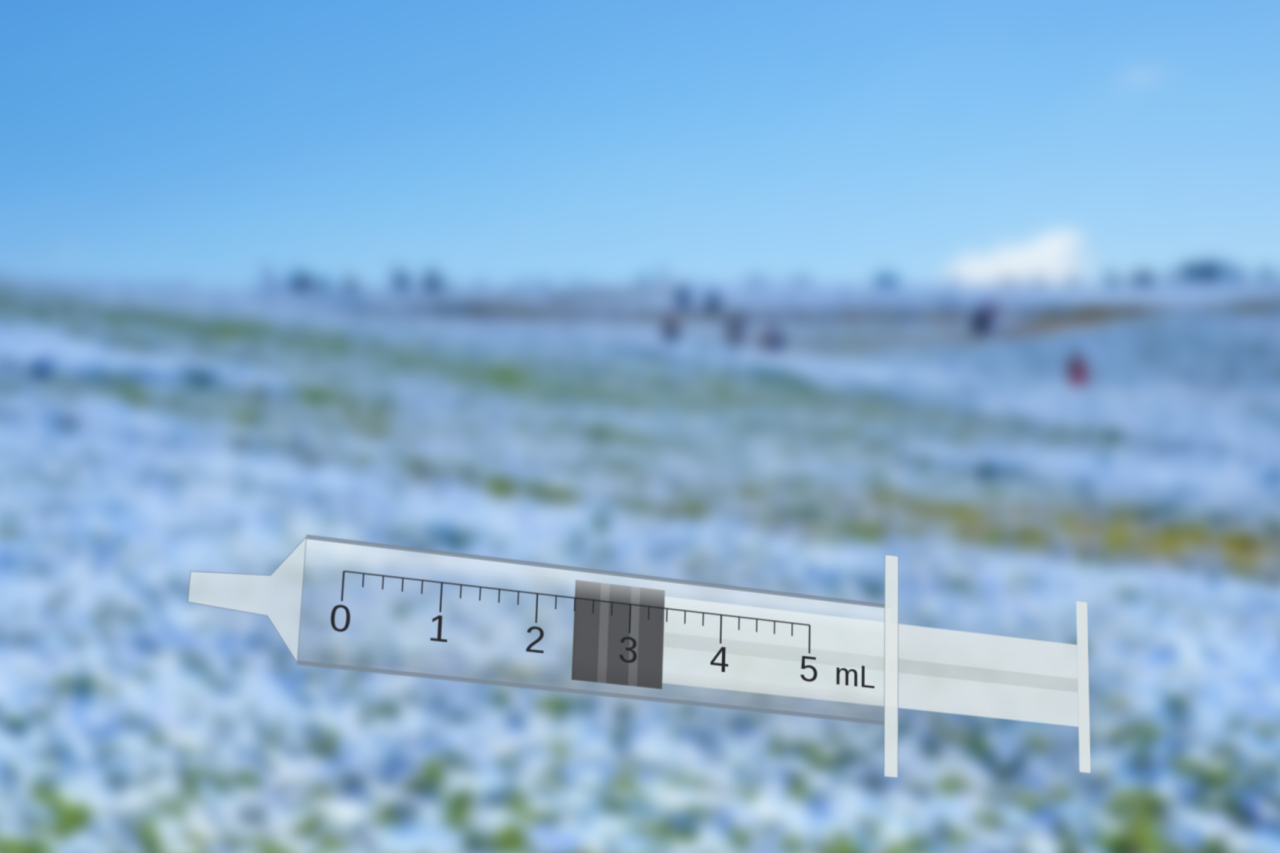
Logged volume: {"value": 2.4, "unit": "mL"}
